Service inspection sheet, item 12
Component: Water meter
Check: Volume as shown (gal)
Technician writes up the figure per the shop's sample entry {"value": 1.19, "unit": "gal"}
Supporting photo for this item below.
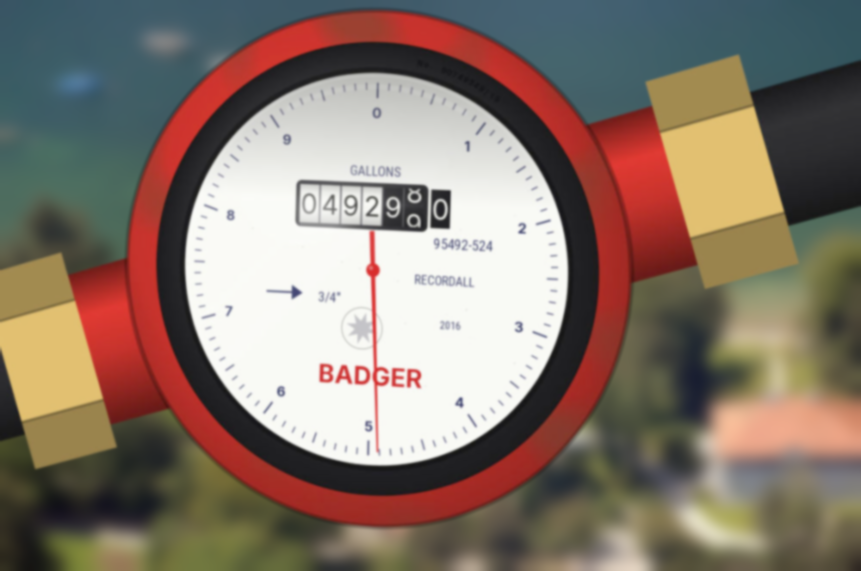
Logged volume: {"value": 492984.9, "unit": "gal"}
